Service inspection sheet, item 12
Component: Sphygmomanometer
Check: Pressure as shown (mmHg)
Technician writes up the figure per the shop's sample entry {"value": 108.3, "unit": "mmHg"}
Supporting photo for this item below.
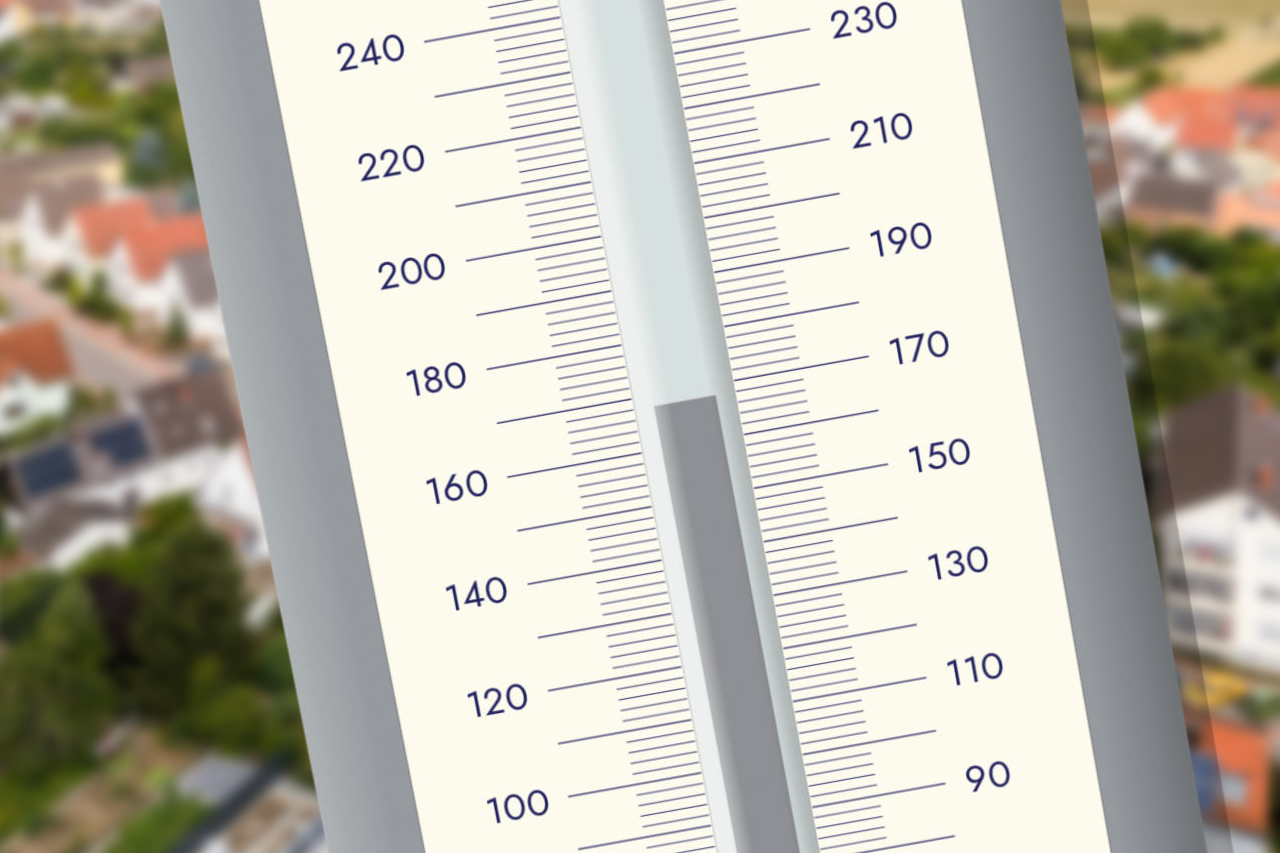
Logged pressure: {"value": 168, "unit": "mmHg"}
